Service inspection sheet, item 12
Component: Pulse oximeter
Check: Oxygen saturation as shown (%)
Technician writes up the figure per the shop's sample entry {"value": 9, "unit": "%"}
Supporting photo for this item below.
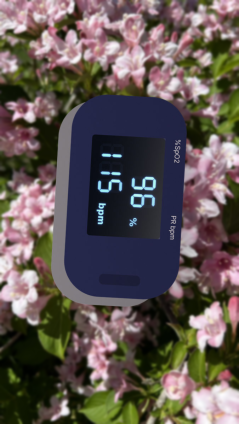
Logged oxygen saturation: {"value": 96, "unit": "%"}
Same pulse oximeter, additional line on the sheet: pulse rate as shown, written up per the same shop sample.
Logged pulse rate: {"value": 115, "unit": "bpm"}
